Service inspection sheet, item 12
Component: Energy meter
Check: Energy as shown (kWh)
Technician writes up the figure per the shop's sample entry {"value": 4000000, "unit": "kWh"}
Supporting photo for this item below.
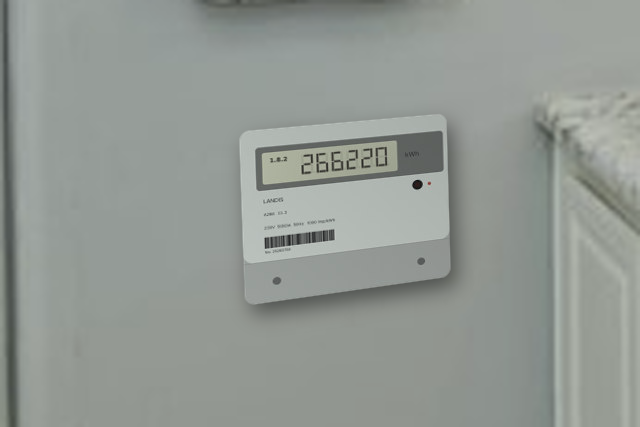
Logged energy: {"value": 266220, "unit": "kWh"}
